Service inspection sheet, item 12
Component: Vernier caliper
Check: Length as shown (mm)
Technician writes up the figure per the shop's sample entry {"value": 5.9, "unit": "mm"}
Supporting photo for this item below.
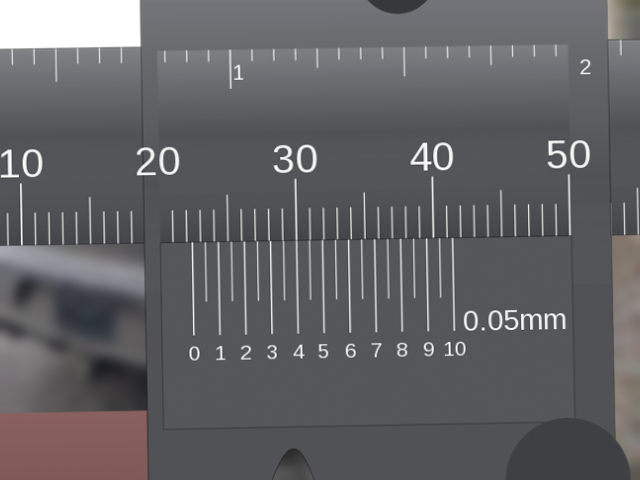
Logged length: {"value": 22.4, "unit": "mm"}
